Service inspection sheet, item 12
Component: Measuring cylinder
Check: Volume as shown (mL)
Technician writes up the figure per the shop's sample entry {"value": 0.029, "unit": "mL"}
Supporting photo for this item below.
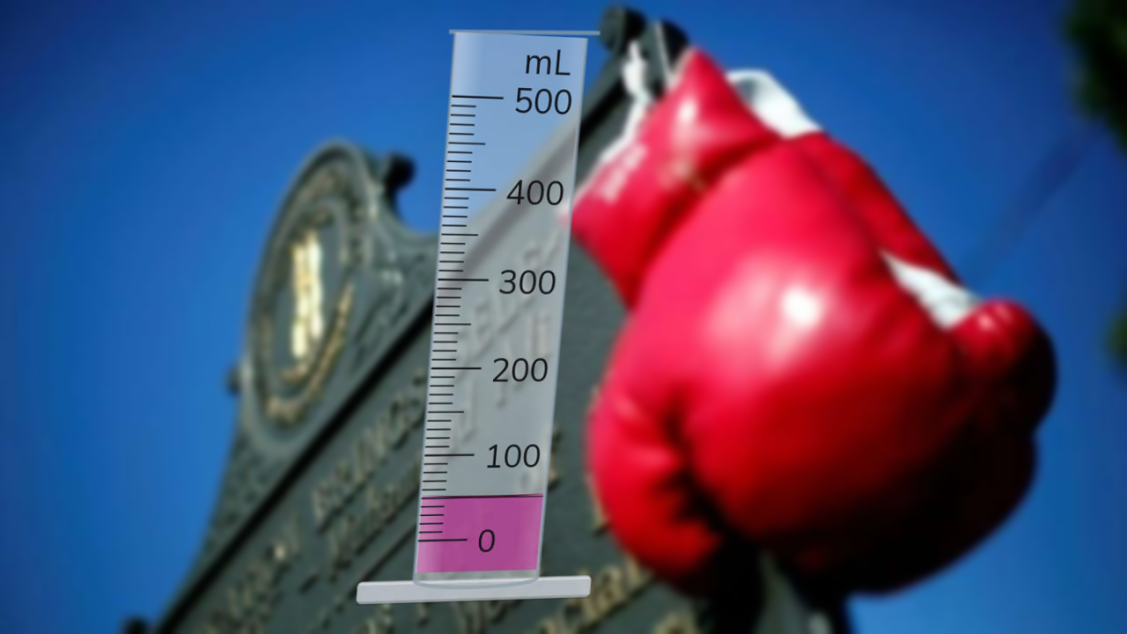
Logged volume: {"value": 50, "unit": "mL"}
